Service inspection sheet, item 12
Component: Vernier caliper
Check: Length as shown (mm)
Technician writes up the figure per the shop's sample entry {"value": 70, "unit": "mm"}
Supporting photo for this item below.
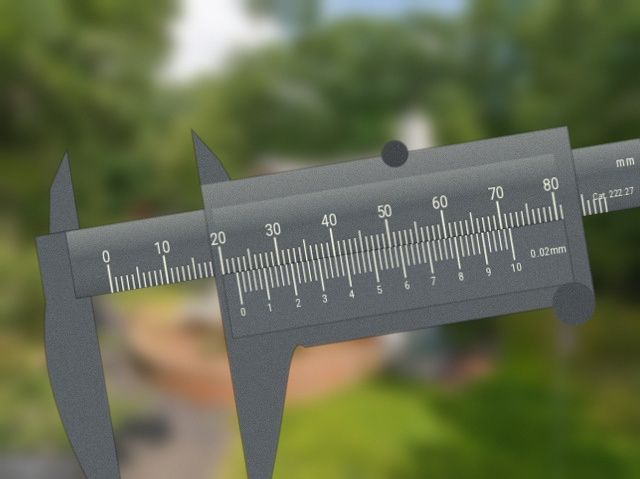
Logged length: {"value": 22.4, "unit": "mm"}
